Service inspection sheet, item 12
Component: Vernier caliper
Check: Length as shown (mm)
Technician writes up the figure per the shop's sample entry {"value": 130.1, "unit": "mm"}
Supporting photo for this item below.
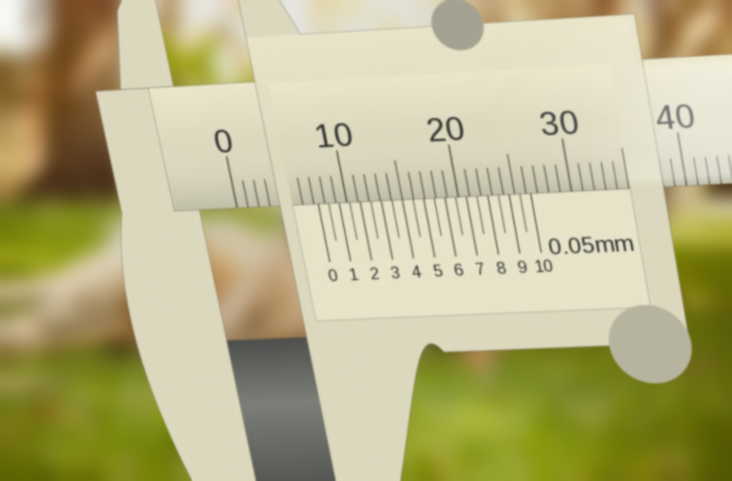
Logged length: {"value": 7.4, "unit": "mm"}
